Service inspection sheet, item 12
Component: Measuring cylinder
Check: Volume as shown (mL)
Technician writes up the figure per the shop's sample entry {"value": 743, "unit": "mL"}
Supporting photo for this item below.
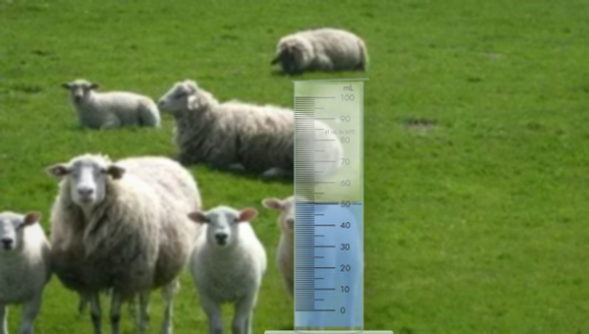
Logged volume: {"value": 50, "unit": "mL"}
